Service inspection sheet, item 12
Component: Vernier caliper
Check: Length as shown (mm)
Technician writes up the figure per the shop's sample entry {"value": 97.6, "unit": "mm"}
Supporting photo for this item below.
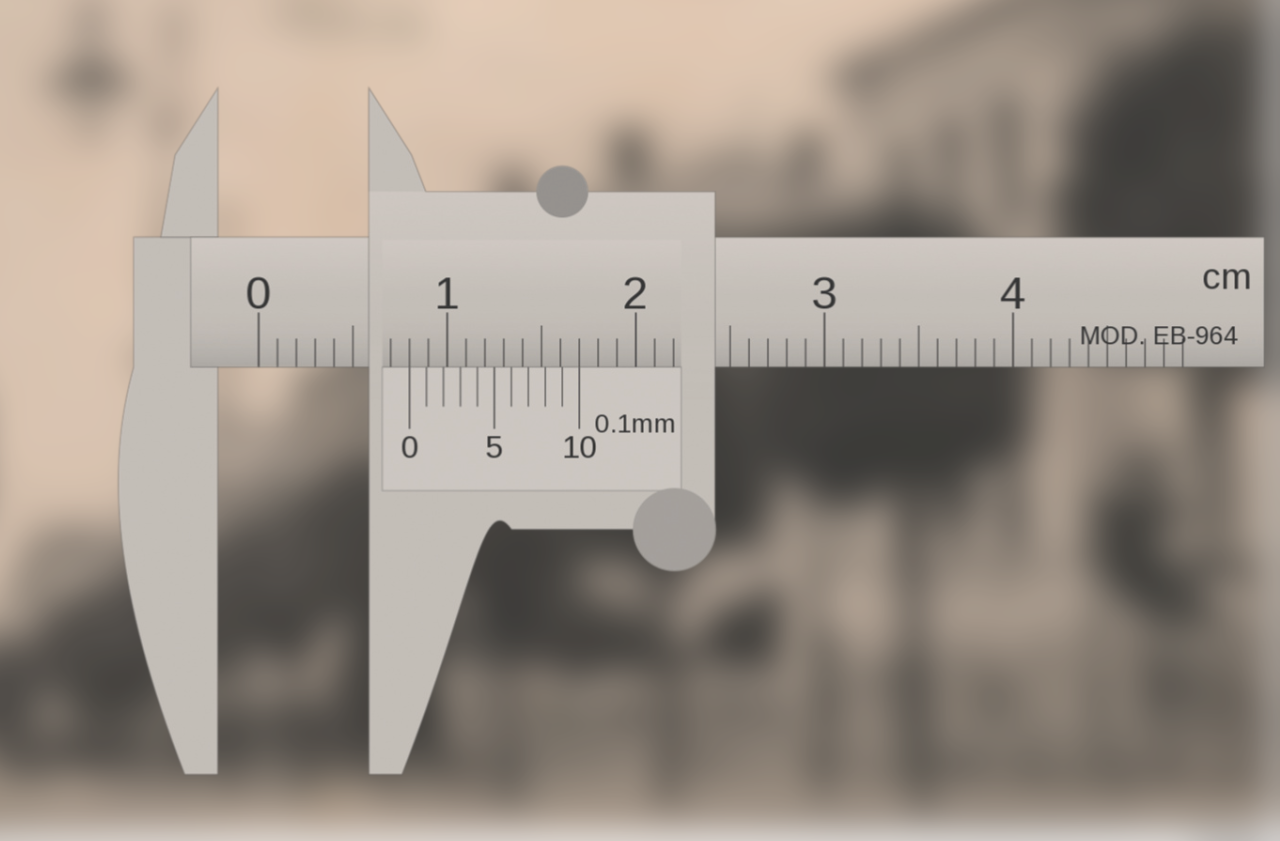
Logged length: {"value": 8.0, "unit": "mm"}
